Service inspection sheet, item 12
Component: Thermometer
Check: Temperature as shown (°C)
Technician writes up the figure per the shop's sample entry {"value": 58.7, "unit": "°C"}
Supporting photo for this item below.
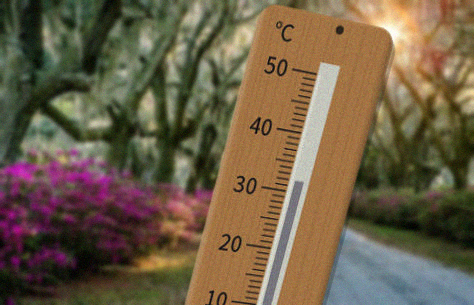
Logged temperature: {"value": 32, "unit": "°C"}
